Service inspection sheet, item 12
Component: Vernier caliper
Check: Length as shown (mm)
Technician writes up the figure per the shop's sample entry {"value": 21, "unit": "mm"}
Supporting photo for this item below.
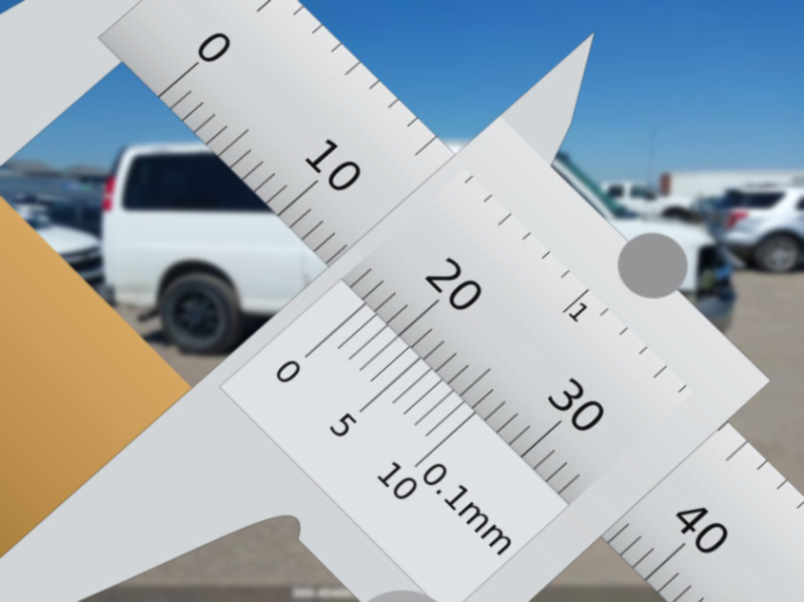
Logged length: {"value": 17.3, "unit": "mm"}
